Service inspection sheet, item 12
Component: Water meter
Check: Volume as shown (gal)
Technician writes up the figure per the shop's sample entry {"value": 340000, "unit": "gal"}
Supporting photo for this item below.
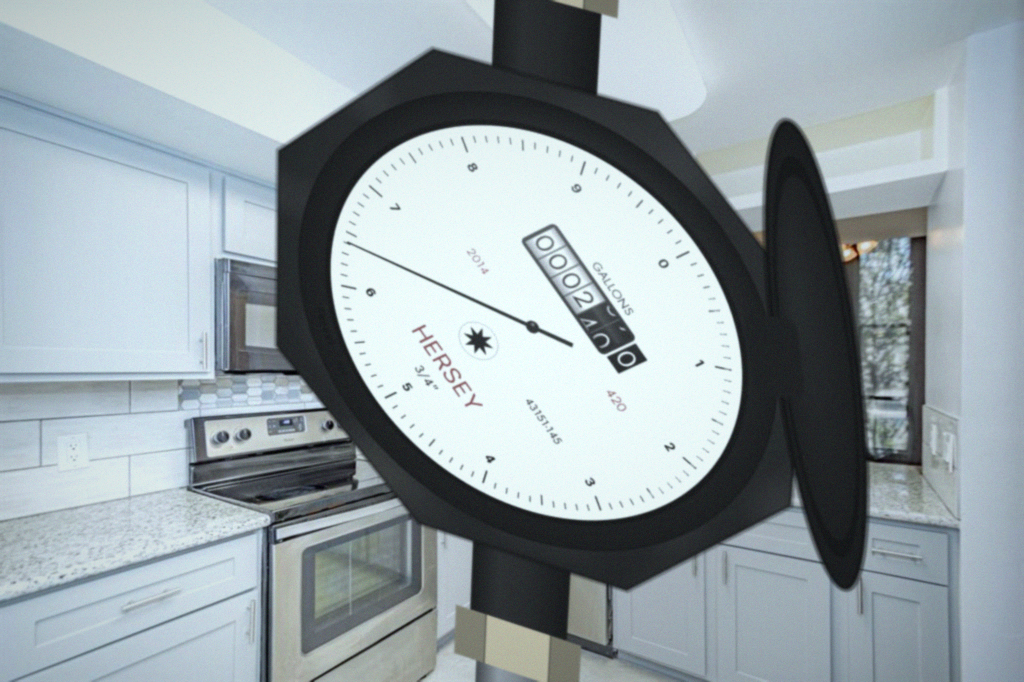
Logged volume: {"value": 2396.4, "unit": "gal"}
